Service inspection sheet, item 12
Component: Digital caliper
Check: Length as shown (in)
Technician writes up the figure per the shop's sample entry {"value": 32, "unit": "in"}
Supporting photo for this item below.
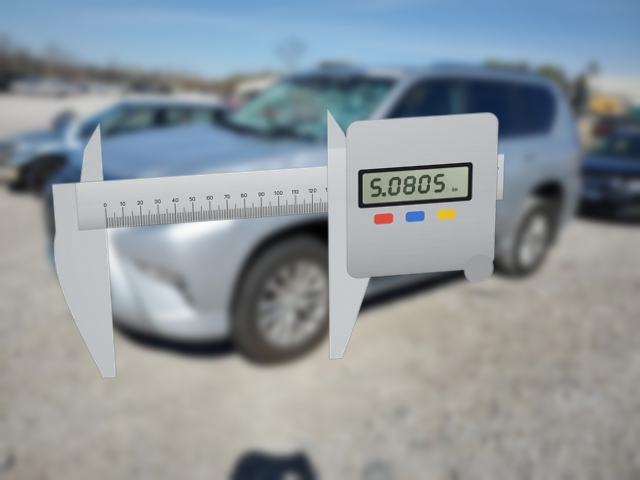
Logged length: {"value": 5.0805, "unit": "in"}
